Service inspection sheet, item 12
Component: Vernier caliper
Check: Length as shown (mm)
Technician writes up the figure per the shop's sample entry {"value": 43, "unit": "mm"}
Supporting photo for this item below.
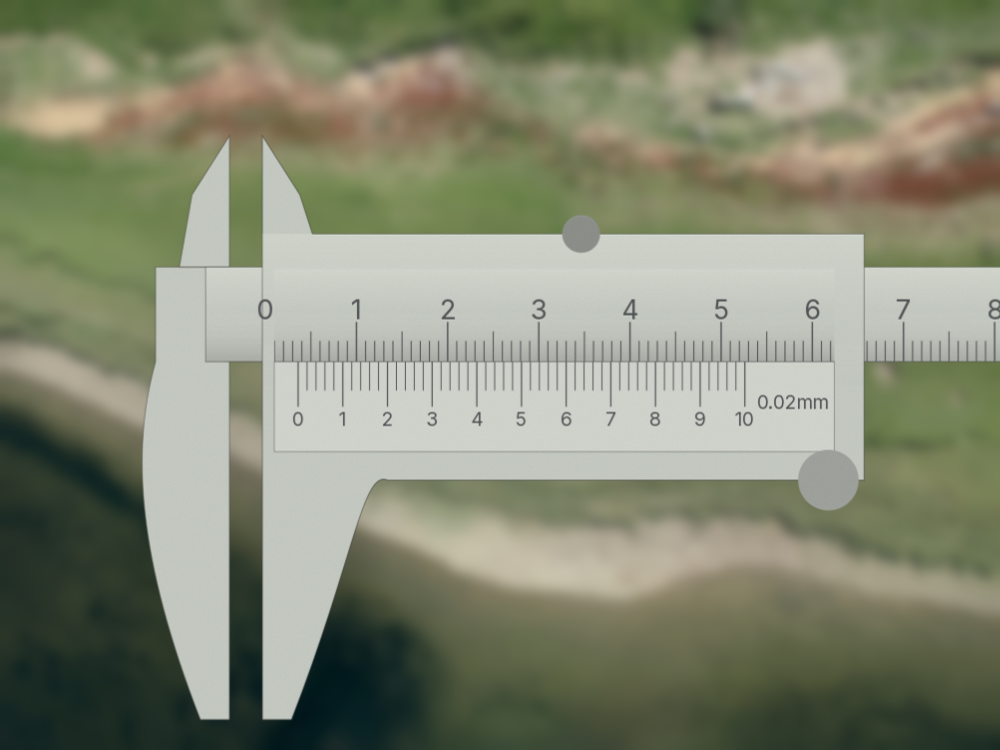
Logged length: {"value": 3.6, "unit": "mm"}
